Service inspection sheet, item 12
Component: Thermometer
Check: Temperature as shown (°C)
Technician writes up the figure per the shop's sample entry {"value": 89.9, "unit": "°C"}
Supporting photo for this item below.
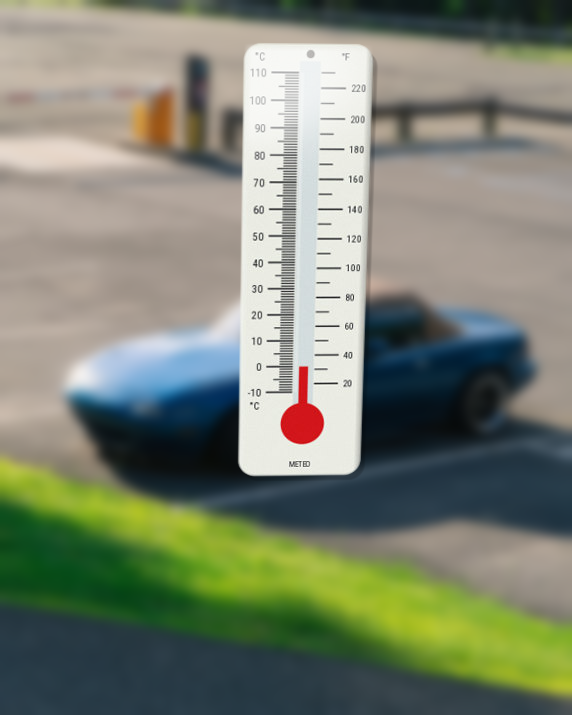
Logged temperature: {"value": 0, "unit": "°C"}
